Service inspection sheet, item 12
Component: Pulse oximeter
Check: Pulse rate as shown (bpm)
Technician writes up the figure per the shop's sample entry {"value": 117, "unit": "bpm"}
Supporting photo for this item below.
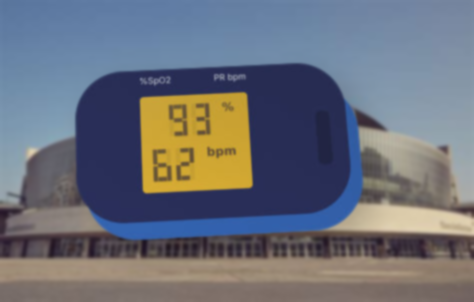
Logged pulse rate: {"value": 62, "unit": "bpm"}
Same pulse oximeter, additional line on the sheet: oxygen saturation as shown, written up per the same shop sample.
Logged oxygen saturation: {"value": 93, "unit": "%"}
